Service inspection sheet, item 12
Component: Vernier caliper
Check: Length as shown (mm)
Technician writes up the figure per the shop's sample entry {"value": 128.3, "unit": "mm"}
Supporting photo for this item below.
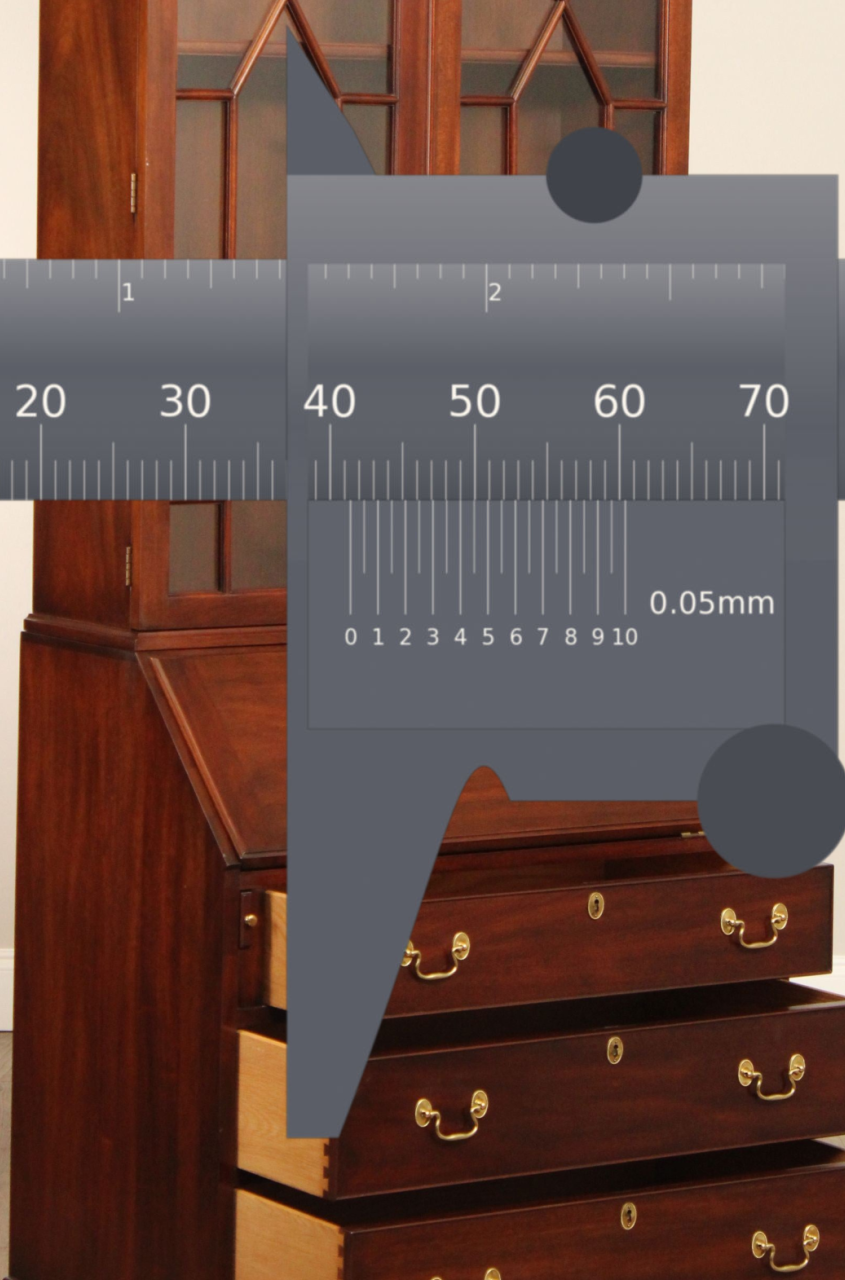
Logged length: {"value": 41.4, "unit": "mm"}
